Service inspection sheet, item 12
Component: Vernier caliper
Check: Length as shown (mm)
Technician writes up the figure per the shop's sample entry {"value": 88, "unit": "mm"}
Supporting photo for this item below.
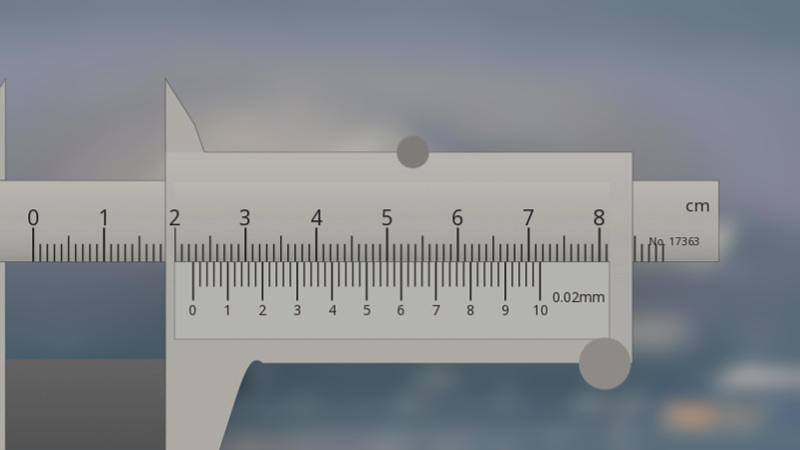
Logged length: {"value": 22.6, "unit": "mm"}
